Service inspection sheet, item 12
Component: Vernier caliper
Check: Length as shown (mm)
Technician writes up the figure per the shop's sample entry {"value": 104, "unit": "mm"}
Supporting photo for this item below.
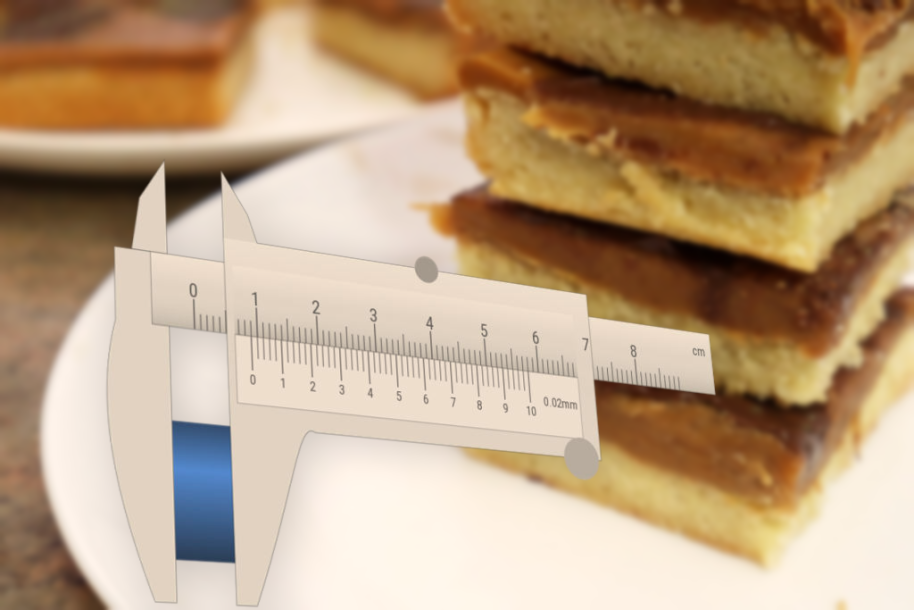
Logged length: {"value": 9.0, "unit": "mm"}
